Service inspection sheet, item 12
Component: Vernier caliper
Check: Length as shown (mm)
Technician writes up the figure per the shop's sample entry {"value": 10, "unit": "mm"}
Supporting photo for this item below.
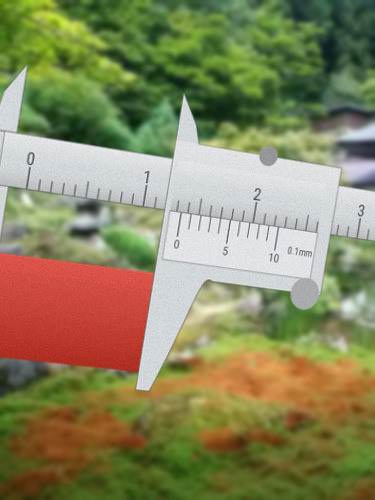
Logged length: {"value": 13.4, "unit": "mm"}
